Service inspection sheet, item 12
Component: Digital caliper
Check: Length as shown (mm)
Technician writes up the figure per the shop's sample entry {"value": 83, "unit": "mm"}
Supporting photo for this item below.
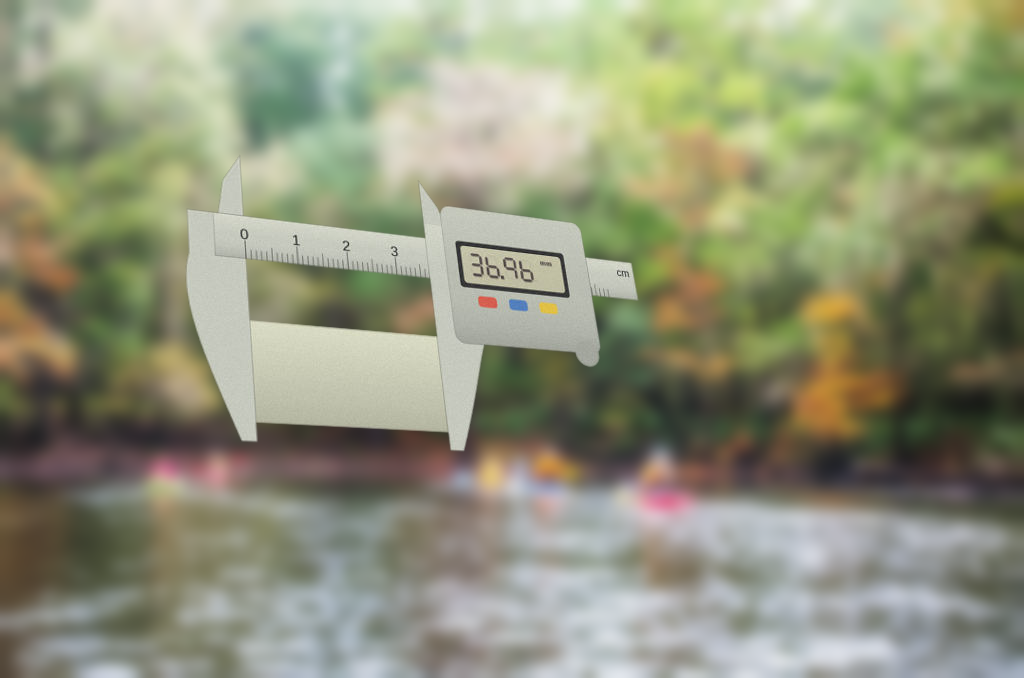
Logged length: {"value": 36.96, "unit": "mm"}
